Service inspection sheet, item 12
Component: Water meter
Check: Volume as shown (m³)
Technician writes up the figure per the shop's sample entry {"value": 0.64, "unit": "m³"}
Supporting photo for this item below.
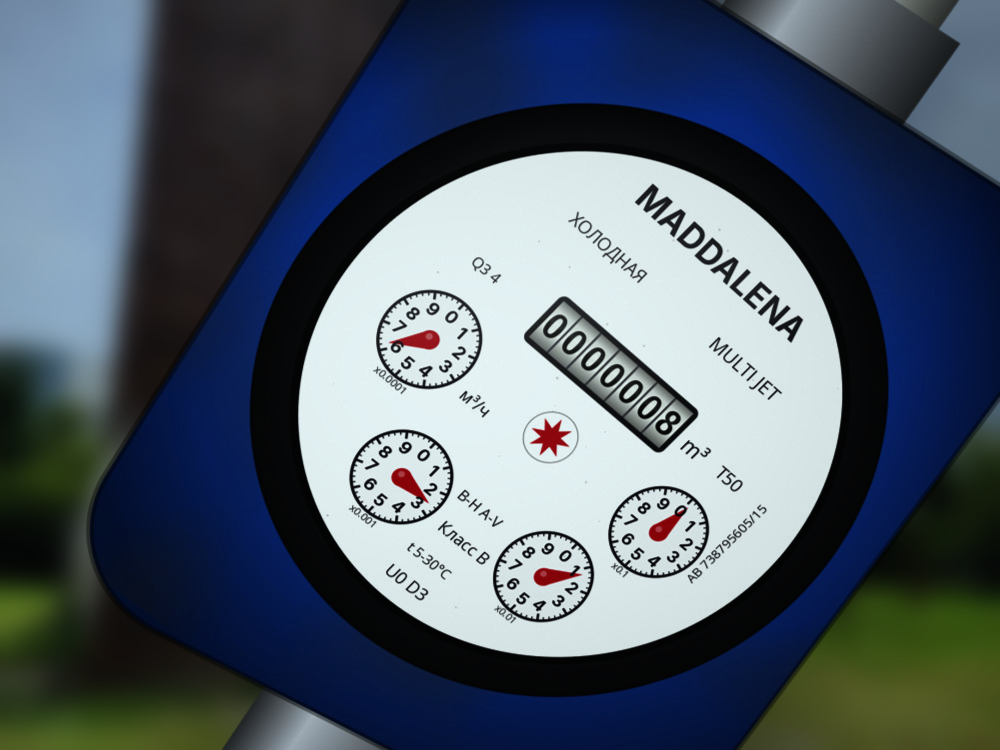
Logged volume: {"value": 8.0126, "unit": "m³"}
